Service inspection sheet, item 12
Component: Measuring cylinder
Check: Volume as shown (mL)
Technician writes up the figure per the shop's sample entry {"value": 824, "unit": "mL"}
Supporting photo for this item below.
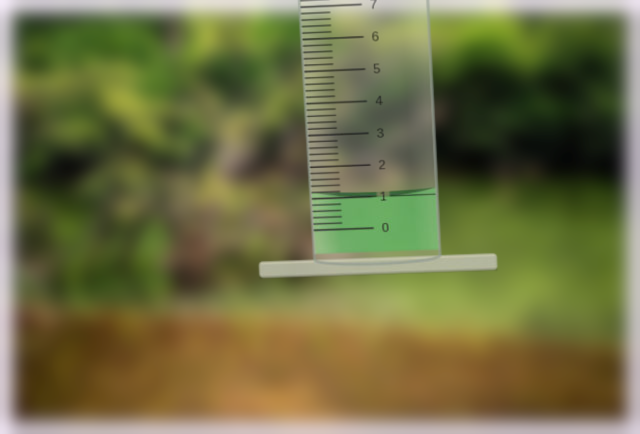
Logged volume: {"value": 1, "unit": "mL"}
